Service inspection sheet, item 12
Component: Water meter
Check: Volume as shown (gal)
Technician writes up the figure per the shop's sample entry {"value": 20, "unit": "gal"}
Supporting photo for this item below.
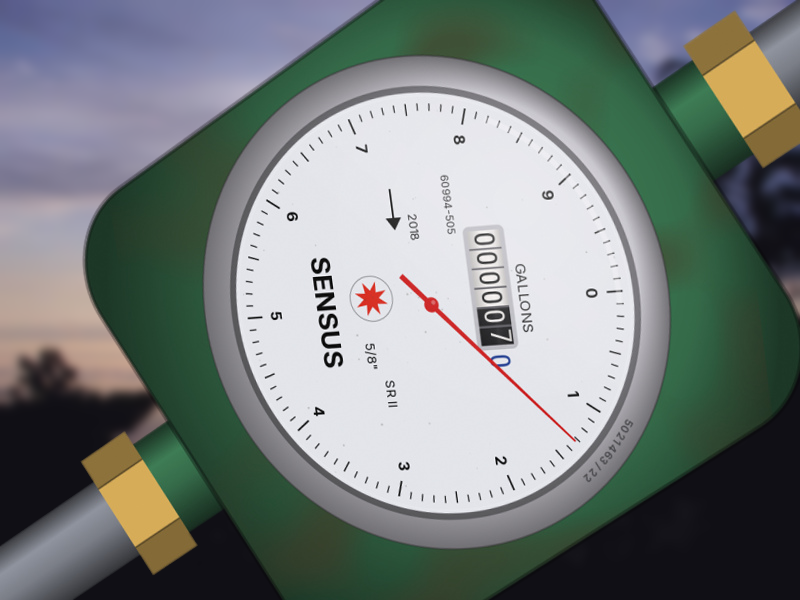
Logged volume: {"value": 71.3, "unit": "gal"}
